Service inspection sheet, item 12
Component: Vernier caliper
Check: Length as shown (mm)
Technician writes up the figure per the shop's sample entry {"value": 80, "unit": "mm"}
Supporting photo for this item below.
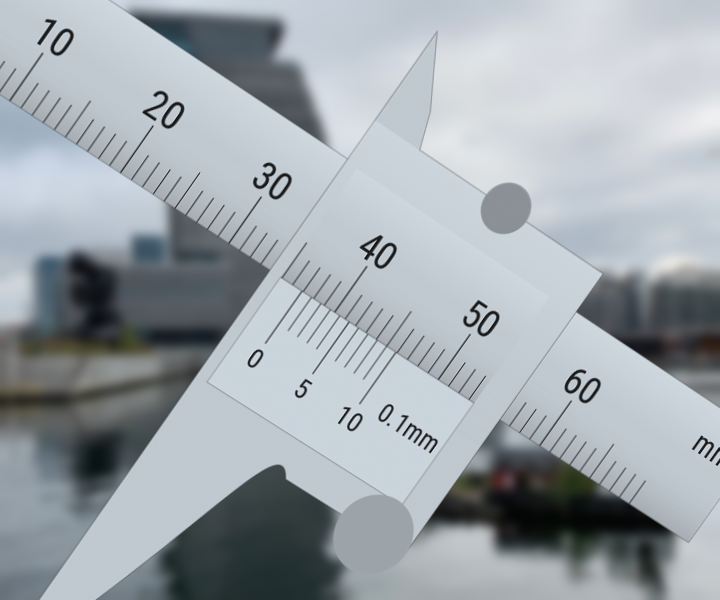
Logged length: {"value": 36.9, "unit": "mm"}
